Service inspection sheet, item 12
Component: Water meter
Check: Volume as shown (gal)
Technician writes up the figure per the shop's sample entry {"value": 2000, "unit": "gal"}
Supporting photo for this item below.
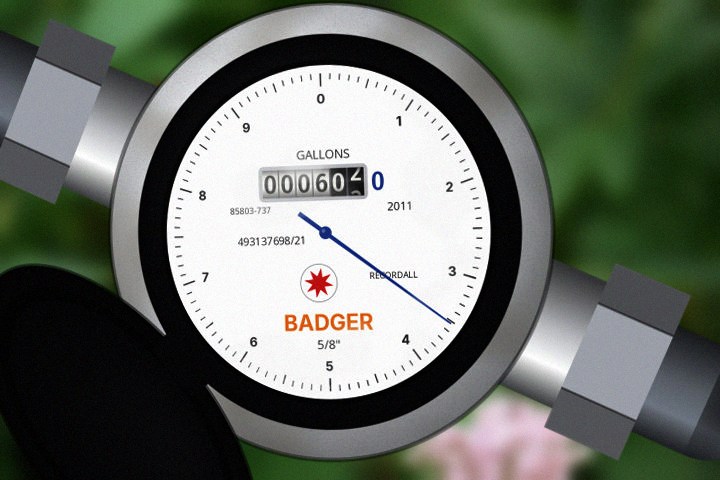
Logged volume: {"value": 6023.5, "unit": "gal"}
